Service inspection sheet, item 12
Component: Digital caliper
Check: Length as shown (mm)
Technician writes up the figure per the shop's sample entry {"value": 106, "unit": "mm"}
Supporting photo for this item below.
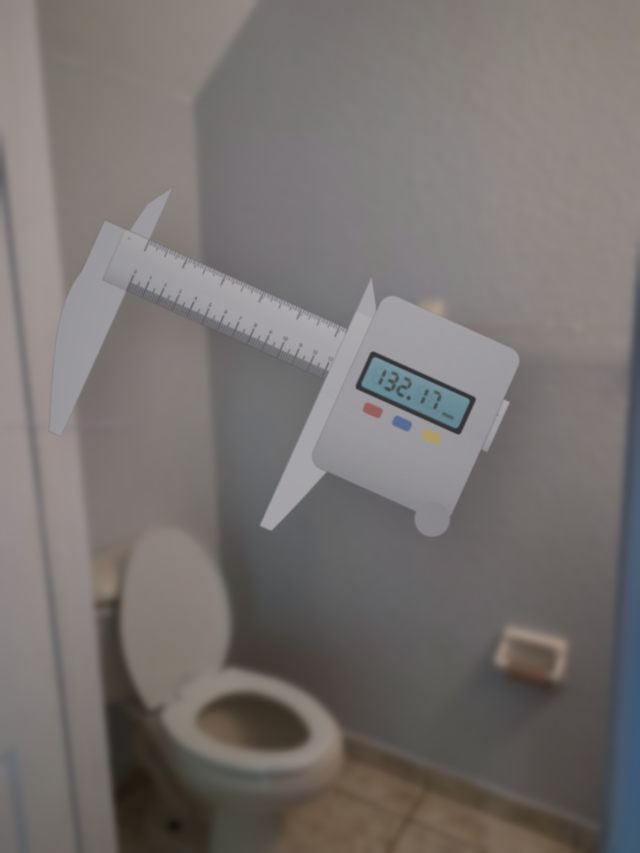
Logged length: {"value": 132.17, "unit": "mm"}
